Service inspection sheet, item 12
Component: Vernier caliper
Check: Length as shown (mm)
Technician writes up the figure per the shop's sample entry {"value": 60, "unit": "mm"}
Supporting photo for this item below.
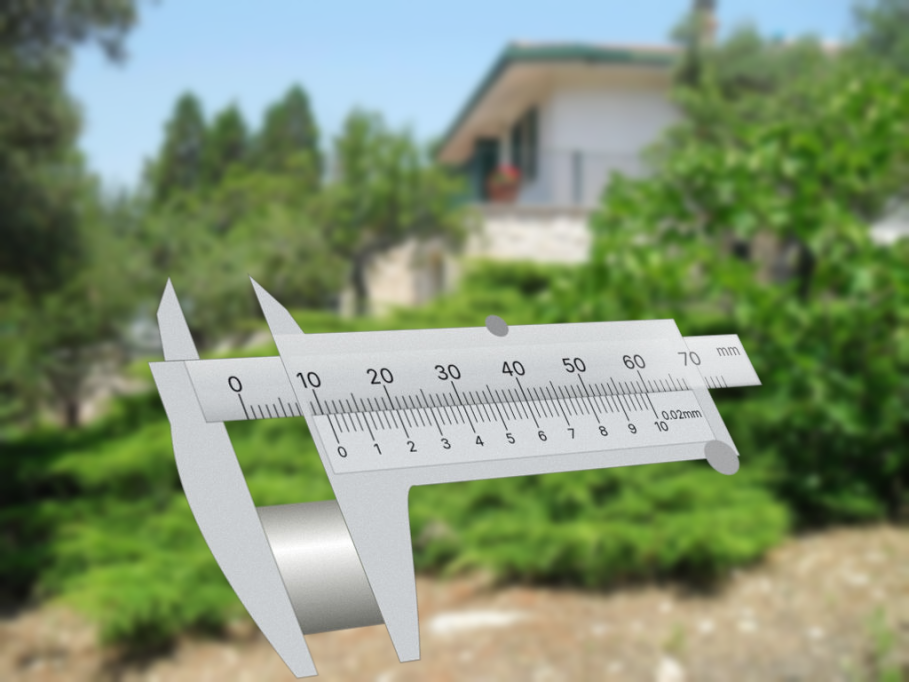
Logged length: {"value": 10.6, "unit": "mm"}
